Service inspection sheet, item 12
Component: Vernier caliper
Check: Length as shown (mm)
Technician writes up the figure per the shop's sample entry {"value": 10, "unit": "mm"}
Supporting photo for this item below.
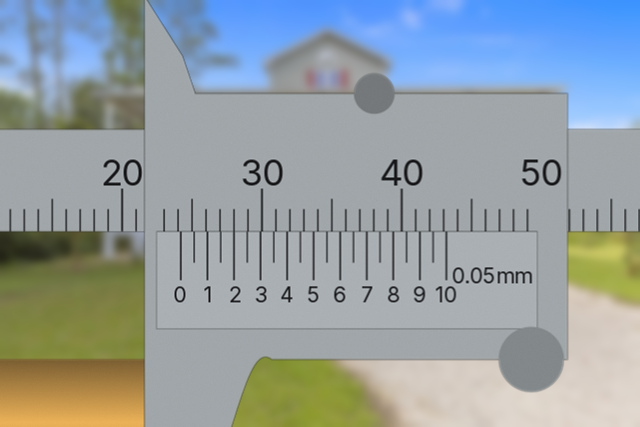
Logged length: {"value": 24.2, "unit": "mm"}
